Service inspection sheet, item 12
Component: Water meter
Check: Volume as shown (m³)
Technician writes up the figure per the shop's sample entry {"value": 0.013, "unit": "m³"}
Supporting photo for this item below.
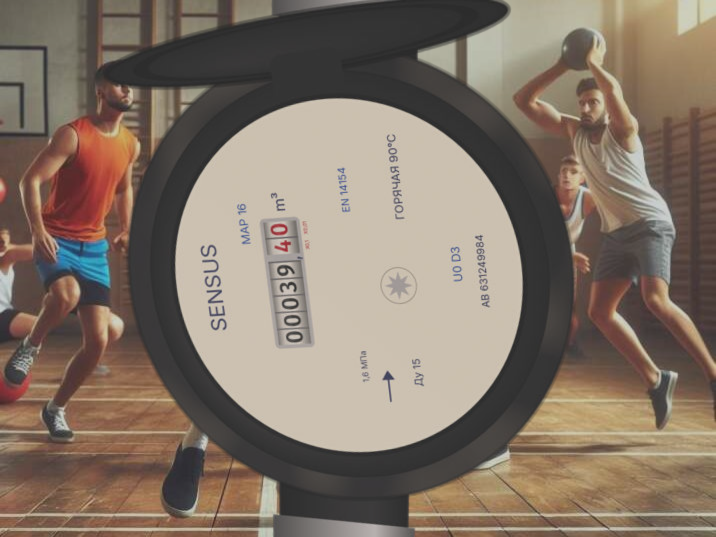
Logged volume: {"value": 39.40, "unit": "m³"}
